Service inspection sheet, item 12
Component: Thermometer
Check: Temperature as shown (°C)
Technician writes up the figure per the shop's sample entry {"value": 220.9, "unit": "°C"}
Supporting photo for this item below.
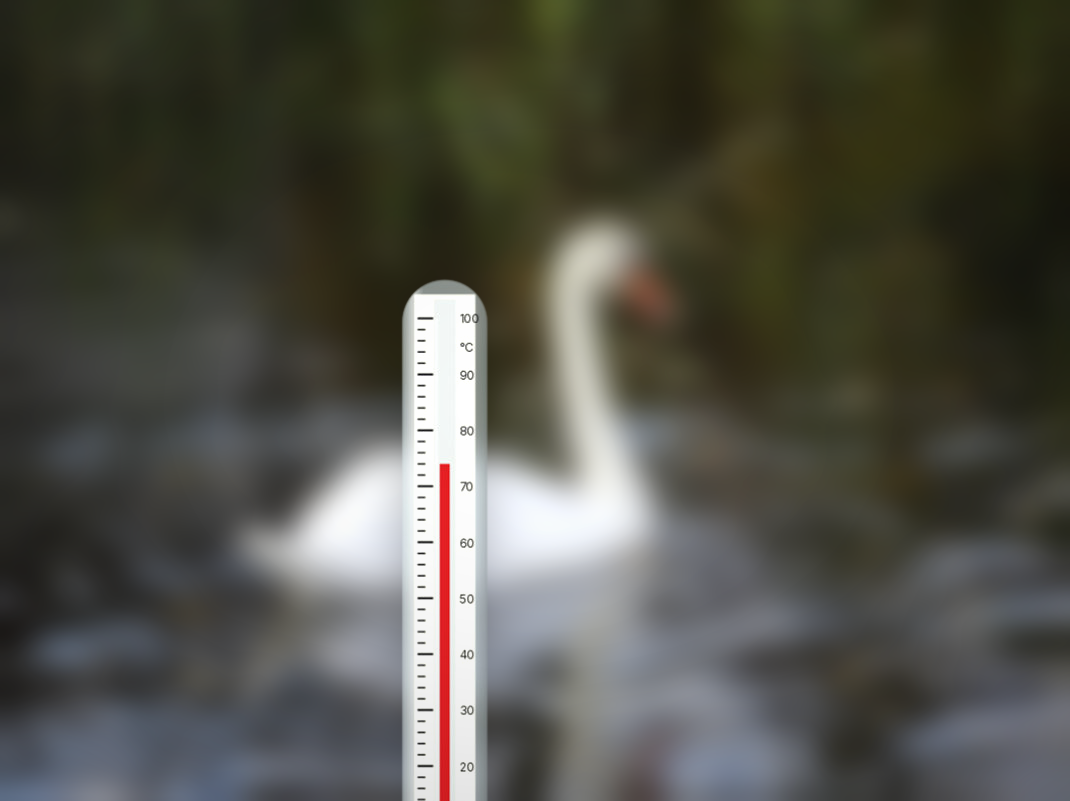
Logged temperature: {"value": 74, "unit": "°C"}
